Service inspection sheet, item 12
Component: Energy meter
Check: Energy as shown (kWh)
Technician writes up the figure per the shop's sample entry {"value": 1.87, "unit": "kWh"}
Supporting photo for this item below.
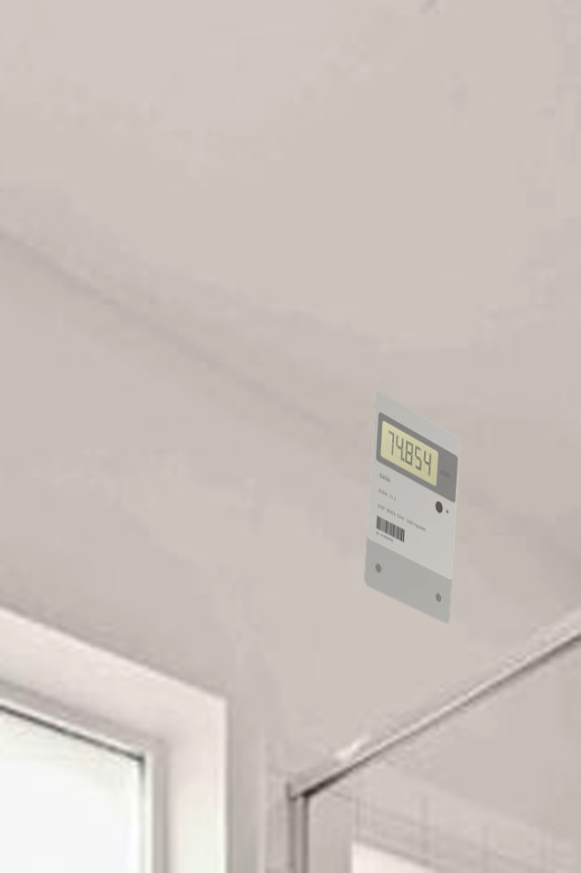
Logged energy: {"value": 74.854, "unit": "kWh"}
